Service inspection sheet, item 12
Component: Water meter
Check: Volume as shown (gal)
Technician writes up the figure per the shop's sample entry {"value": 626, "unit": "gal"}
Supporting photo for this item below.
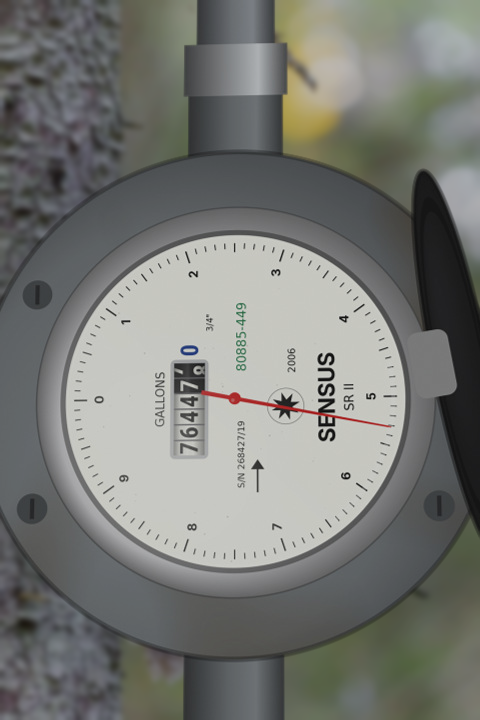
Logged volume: {"value": 7644775.3, "unit": "gal"}
